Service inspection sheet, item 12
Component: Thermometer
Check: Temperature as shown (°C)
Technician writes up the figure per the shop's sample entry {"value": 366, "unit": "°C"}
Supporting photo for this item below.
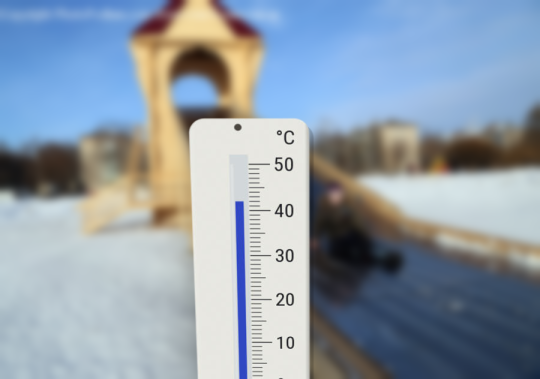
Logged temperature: {"value": 42, "unit": "°C"}
